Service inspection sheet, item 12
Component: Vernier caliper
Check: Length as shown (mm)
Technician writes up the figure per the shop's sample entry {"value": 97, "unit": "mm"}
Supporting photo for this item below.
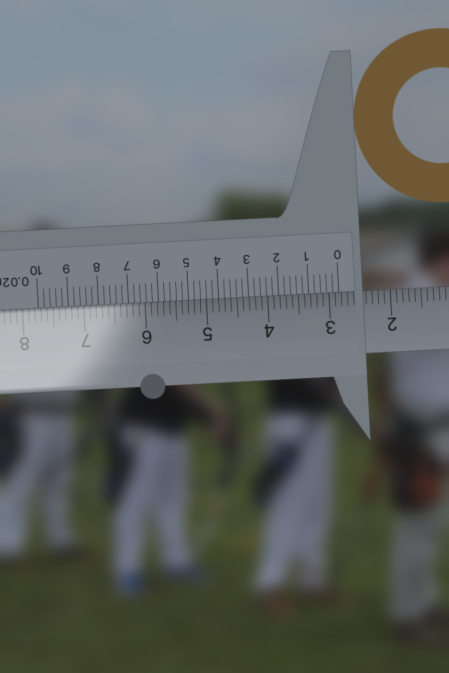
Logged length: {"value": 28.4, "unit": "mm"}
